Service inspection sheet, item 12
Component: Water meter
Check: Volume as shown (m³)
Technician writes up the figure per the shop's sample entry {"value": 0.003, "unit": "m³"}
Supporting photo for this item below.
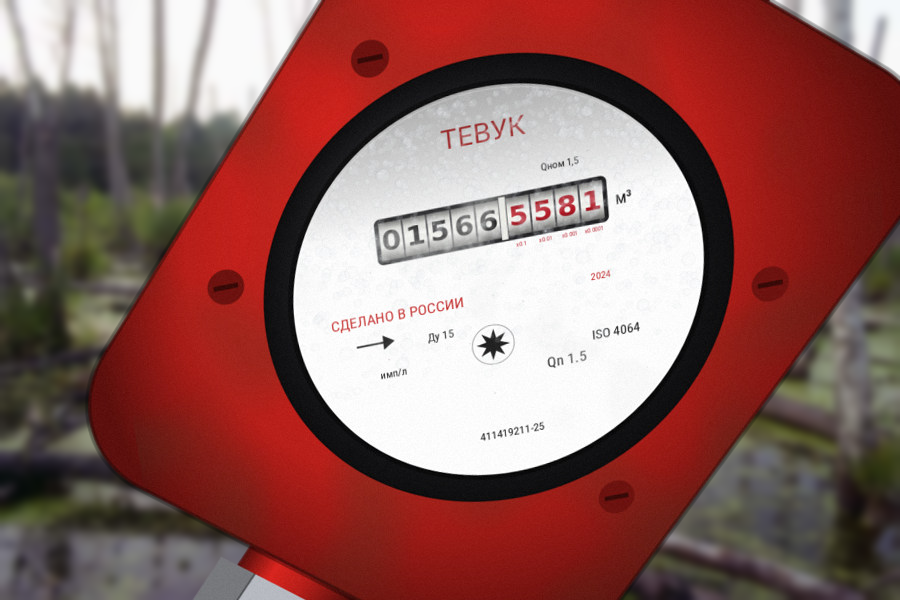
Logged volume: {"value": 1566.5581, "unit": "m³"}
